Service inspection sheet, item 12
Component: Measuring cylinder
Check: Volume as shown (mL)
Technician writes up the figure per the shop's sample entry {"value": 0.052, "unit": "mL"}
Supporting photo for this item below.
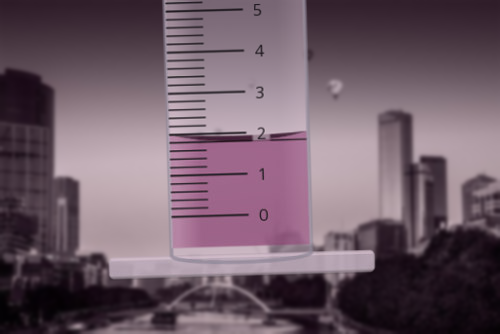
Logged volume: {"value": 1.8, "unit": "mL"}
